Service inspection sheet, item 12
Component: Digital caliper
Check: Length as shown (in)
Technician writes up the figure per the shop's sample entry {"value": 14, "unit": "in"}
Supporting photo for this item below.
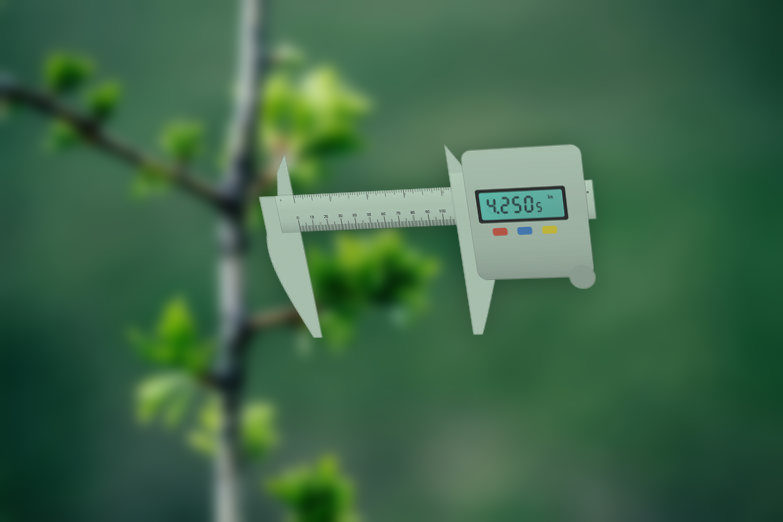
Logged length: {"value": 4.2505, "unit": "in"}
